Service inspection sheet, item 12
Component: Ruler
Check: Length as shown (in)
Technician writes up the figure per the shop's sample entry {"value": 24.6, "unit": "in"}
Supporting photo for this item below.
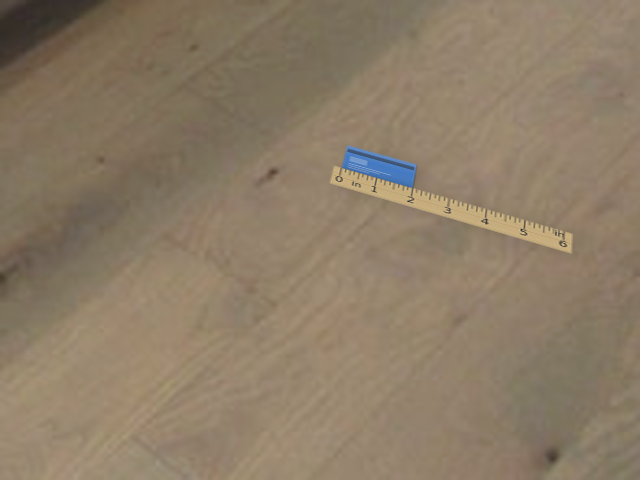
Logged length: {"value": 2, "unit": "in"}
